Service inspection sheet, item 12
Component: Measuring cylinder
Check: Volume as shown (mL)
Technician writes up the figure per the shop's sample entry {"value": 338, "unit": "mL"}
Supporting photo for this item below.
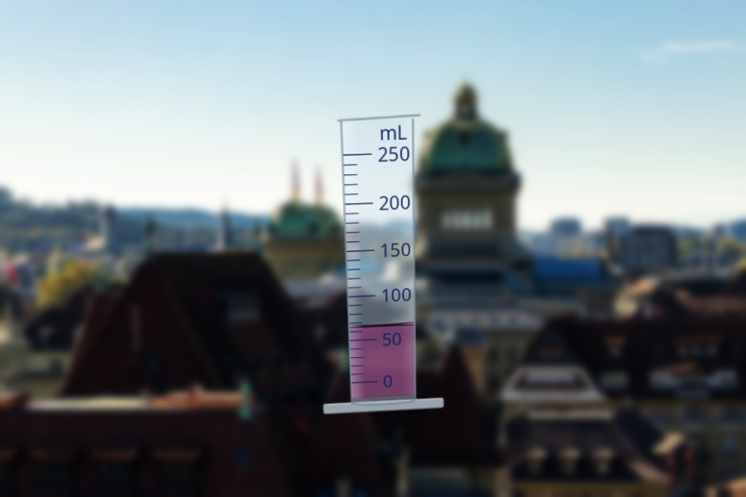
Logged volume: {"value": 65, "unit": "mL"}
